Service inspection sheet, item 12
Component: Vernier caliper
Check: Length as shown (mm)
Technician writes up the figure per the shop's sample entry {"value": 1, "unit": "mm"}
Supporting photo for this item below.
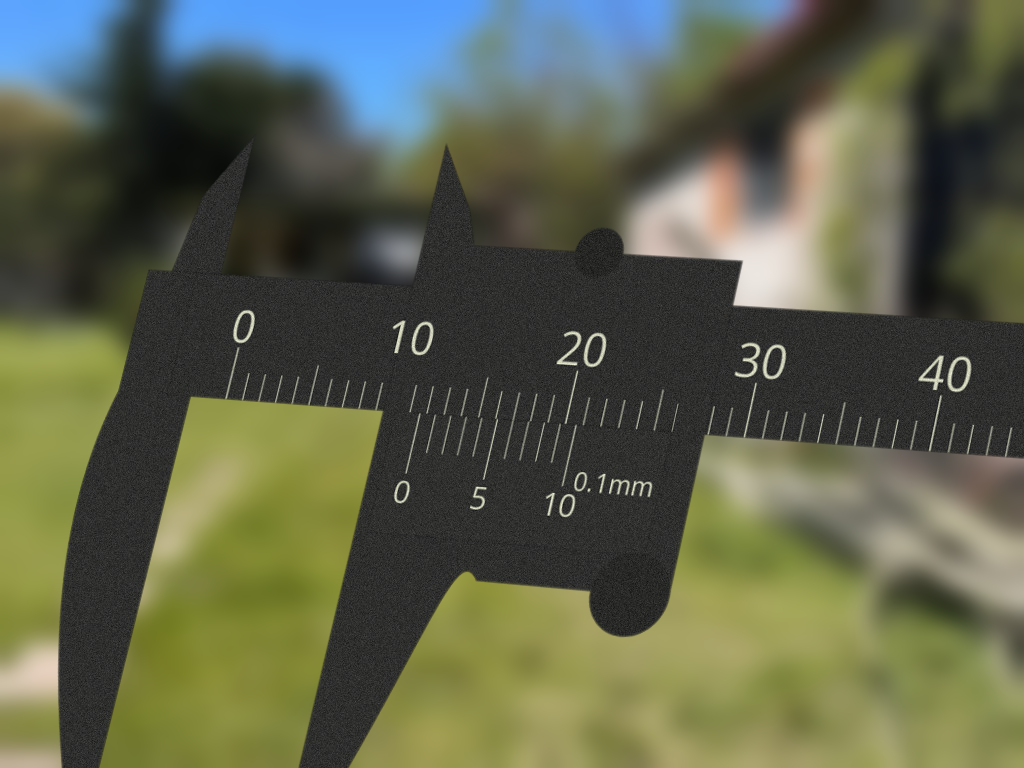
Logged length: {"value": 11.6, "unit": "mm"}
